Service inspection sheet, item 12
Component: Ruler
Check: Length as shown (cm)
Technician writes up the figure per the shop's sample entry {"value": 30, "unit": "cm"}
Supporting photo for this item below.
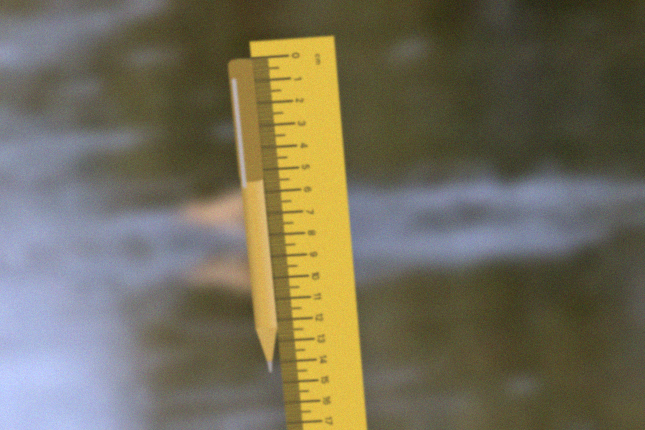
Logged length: {"value": 14.5, "unit": "cm"}
